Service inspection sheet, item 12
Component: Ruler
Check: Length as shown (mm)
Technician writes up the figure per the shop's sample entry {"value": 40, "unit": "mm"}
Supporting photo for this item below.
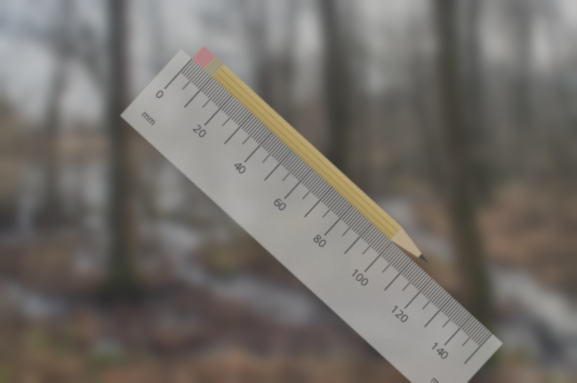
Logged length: {"value": 115, "unit": "mm"}
